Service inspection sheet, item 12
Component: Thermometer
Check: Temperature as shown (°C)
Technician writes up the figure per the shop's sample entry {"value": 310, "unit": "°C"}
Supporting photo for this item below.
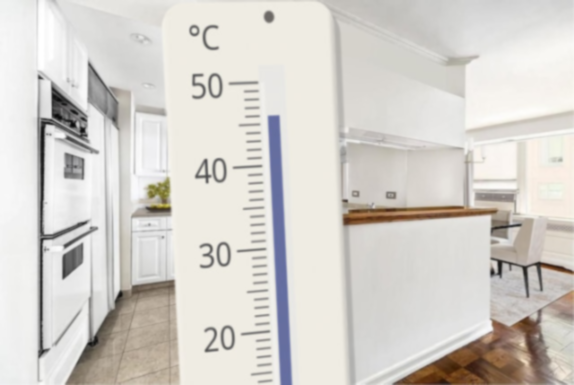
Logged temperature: {"value": 46, "unit": "°C"}
